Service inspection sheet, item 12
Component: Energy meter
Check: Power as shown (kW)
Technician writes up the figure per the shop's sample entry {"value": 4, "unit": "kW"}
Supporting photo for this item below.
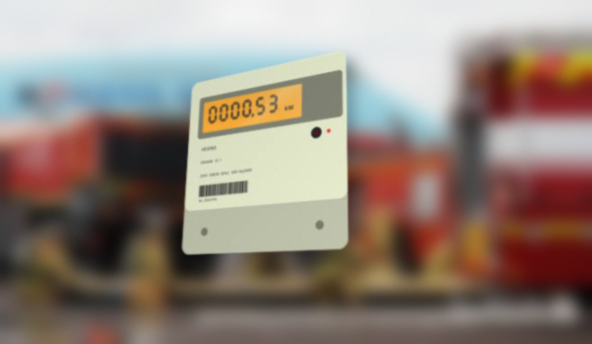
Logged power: {"value": 0.53, "unit": "kW"}
